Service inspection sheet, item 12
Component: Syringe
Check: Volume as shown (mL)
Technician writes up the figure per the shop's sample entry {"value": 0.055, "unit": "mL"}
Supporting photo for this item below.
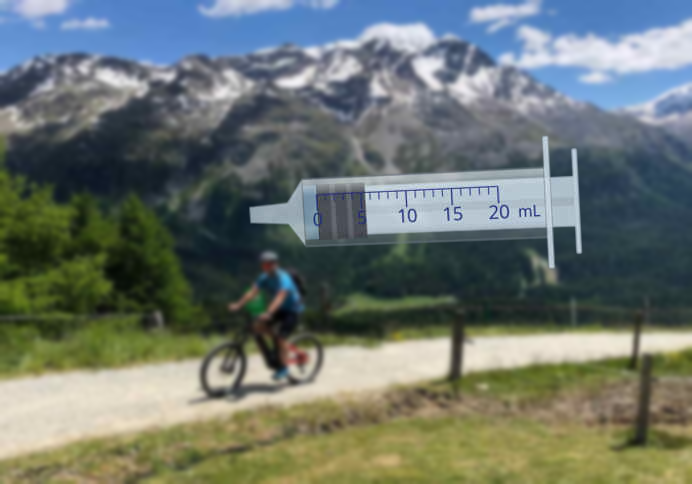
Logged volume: {"value": 0, "unit": "mL"}
